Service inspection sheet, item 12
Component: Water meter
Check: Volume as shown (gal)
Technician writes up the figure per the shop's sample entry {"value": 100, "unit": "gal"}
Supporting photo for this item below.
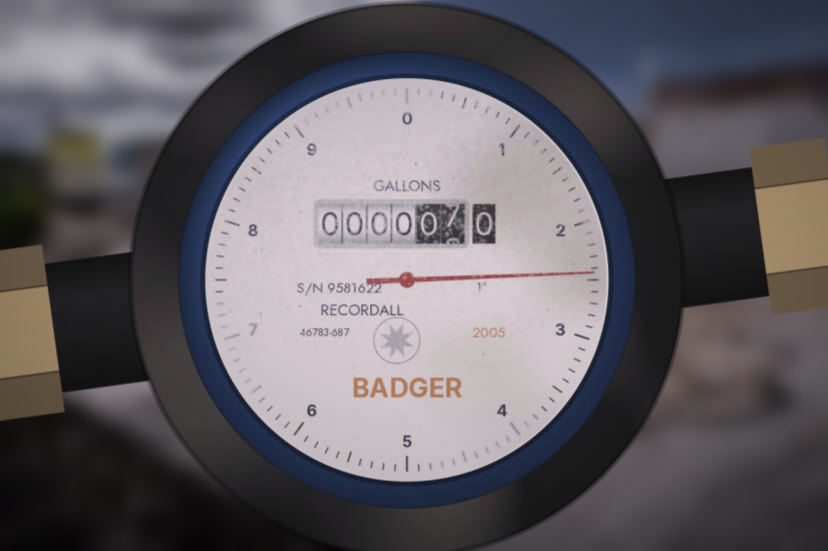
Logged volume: {"value": 72.4, "unit": "gal"}
